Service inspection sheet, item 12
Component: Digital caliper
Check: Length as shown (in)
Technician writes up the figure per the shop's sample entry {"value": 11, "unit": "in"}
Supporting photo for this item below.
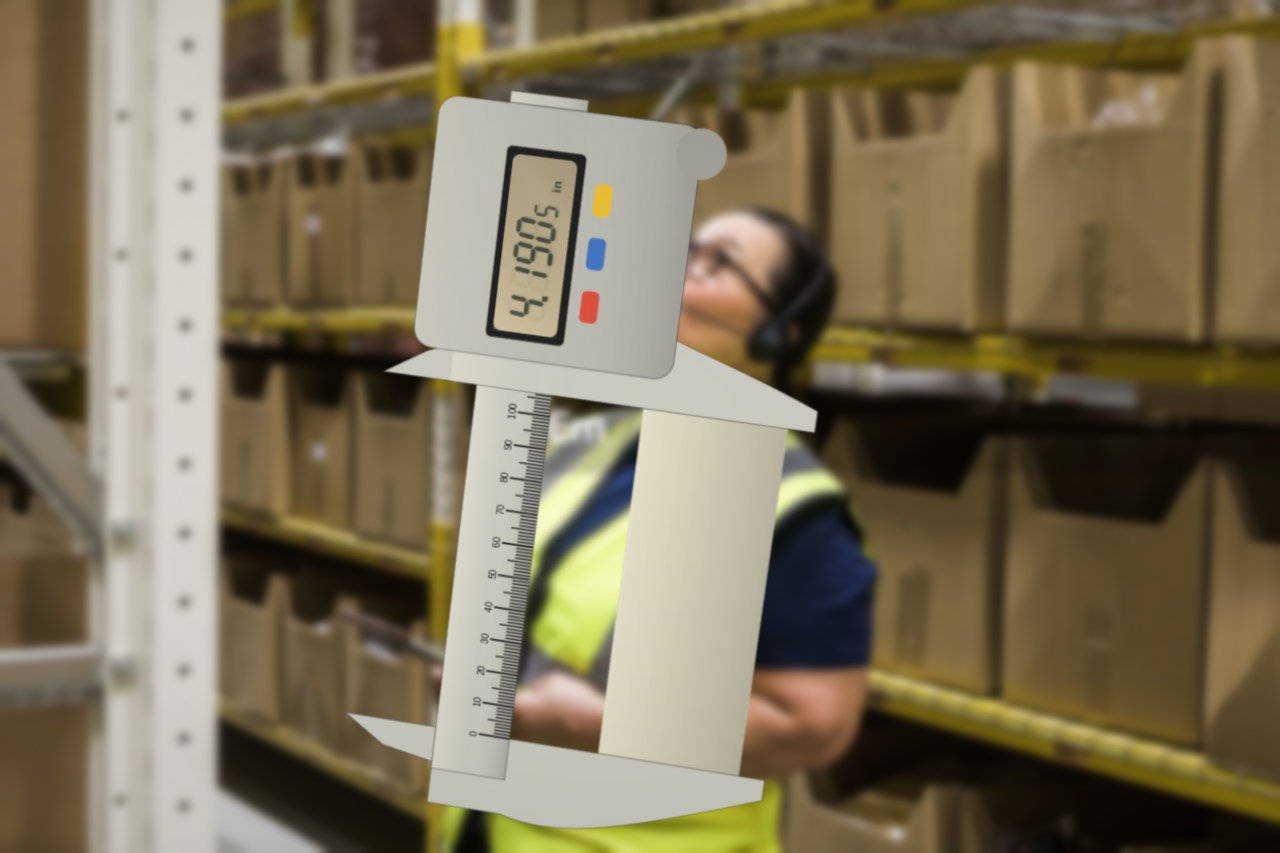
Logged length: {"value": 4.1905, "unit": "in"}
